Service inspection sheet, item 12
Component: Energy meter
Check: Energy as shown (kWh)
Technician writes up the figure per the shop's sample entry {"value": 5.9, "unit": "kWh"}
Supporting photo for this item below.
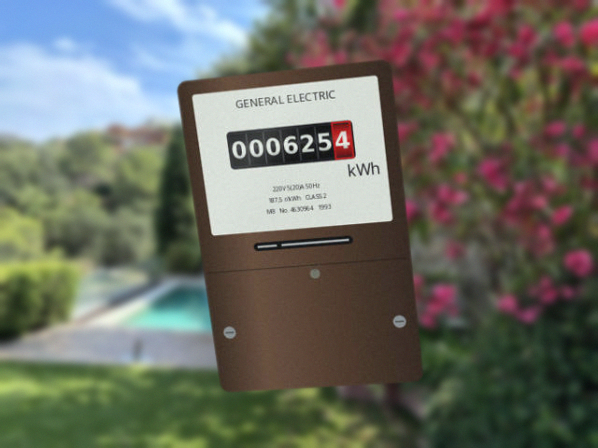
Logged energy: {"value": 625.4, "unit": "kWh"}
